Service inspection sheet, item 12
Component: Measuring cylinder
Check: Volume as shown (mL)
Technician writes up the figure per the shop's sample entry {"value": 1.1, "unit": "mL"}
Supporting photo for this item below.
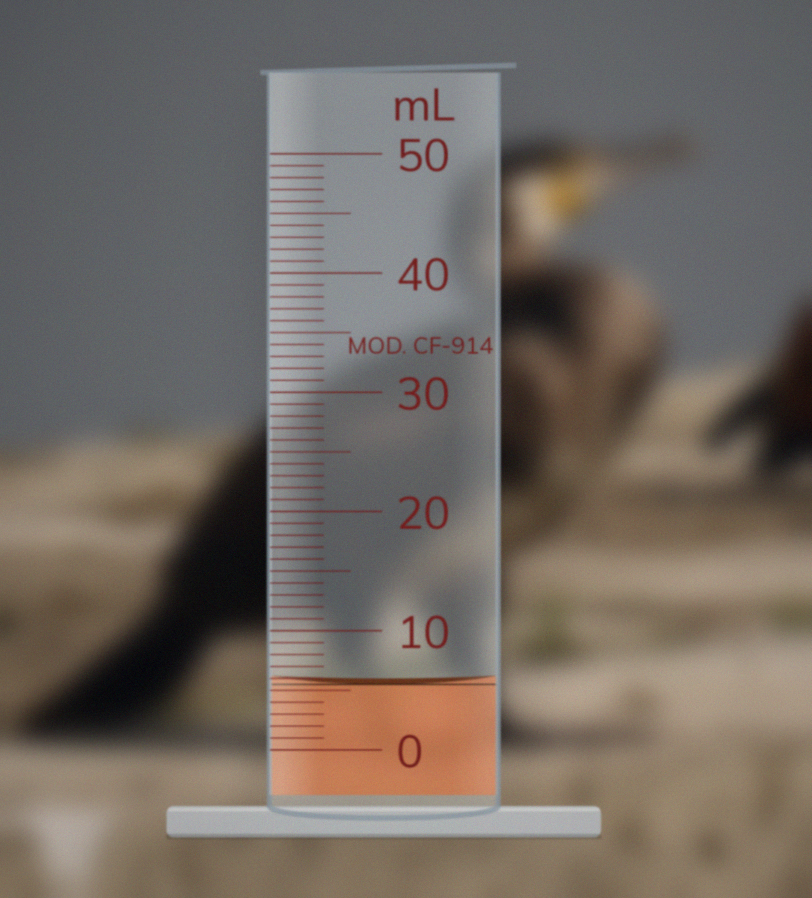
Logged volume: {"value": 5.5, "unit": "mL"}
